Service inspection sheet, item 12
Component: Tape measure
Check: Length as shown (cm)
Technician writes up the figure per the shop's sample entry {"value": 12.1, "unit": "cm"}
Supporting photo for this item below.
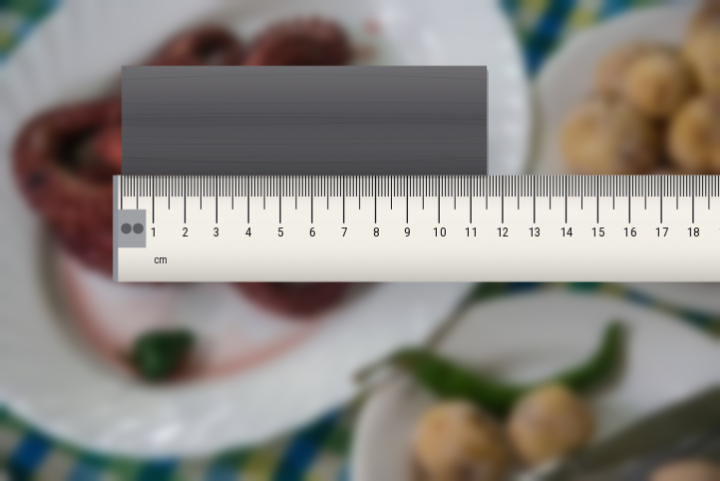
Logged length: {"value": 11.5, "unit": "cm"}
